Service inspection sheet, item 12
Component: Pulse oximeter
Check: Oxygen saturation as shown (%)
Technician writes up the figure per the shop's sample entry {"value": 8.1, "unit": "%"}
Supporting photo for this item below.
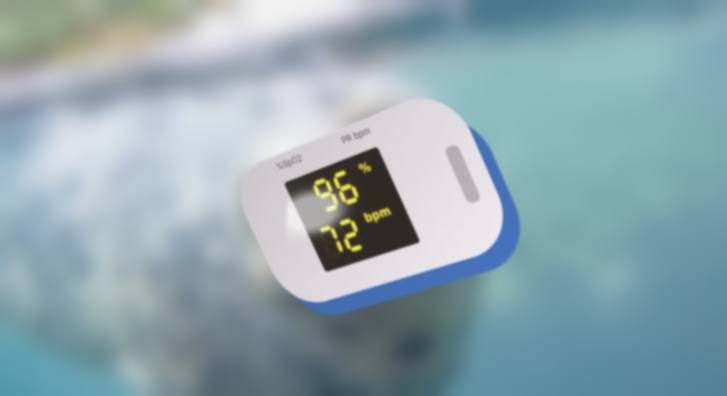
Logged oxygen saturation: {"value": 96, "unit": "%"}
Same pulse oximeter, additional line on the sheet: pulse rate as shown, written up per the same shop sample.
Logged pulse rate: {"value": 72, "unit": "bpm"}
